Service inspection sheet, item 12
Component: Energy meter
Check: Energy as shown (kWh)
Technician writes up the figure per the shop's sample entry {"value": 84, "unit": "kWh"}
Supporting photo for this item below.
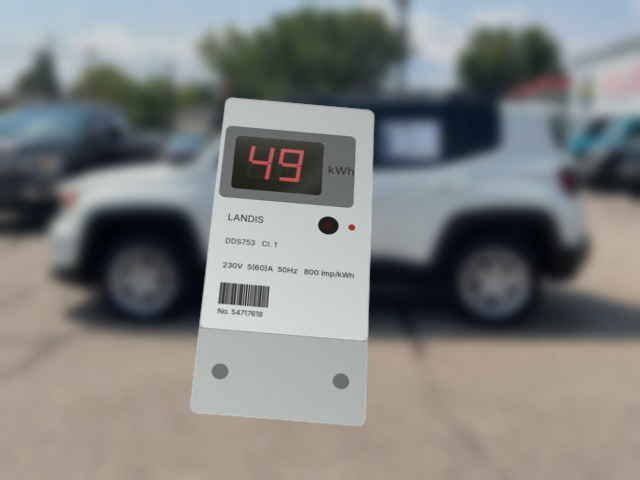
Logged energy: {"value": 49, "unit": "kWh"}
